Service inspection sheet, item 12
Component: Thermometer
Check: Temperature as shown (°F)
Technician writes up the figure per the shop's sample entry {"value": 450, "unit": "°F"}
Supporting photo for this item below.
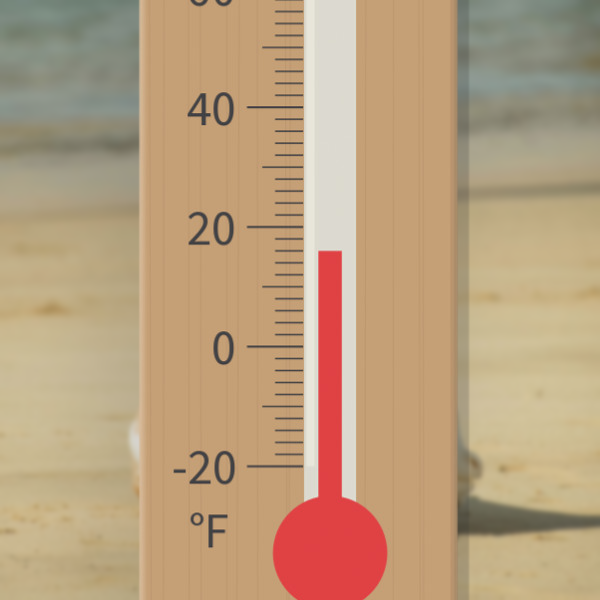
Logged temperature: {"value": 16, "unit": "°F"}
